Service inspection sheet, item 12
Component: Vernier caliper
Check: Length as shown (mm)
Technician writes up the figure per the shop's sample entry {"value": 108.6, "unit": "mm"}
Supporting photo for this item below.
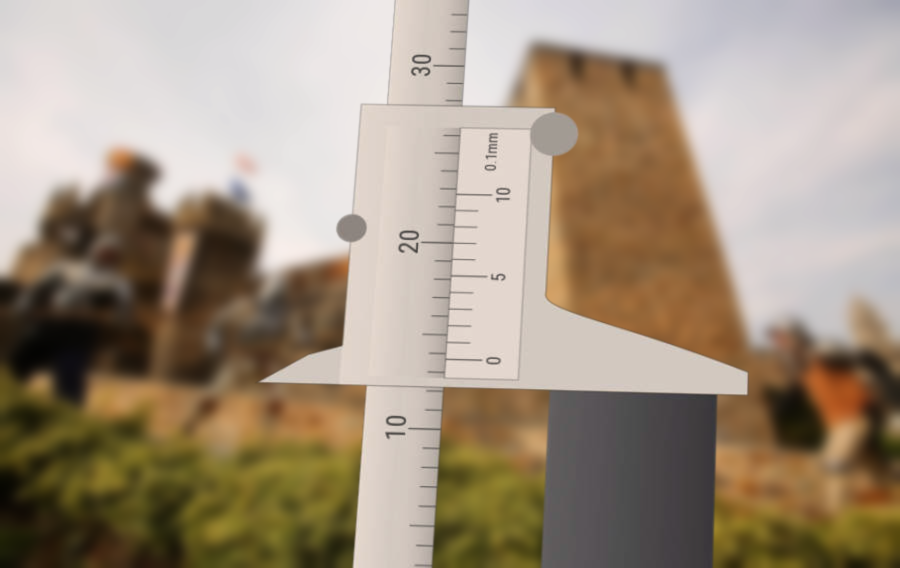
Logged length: {"value": 13.7, "unit": "mm"}
